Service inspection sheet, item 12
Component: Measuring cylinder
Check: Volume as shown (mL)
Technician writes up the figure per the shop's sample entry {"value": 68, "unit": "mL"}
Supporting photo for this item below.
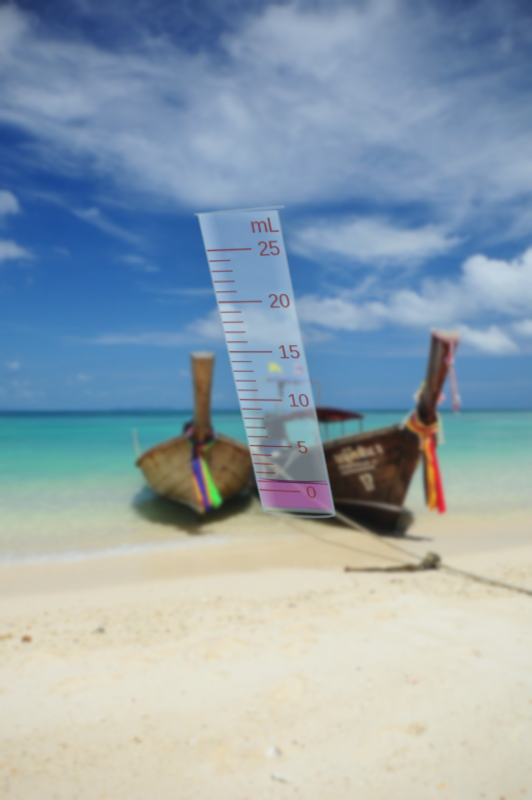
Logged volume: {"value": 1, "unit": "mL"}
